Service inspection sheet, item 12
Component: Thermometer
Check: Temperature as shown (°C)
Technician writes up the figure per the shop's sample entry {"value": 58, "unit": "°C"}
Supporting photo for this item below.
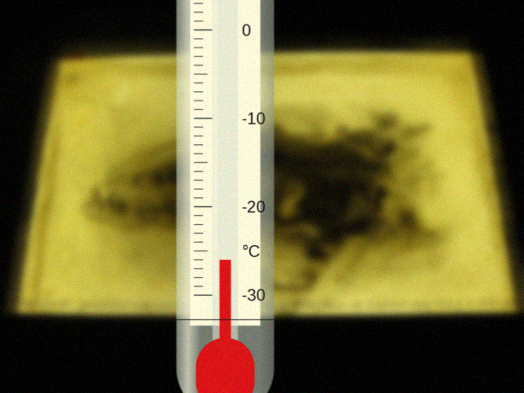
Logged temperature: {"value": -26, "unit": "°C"}
